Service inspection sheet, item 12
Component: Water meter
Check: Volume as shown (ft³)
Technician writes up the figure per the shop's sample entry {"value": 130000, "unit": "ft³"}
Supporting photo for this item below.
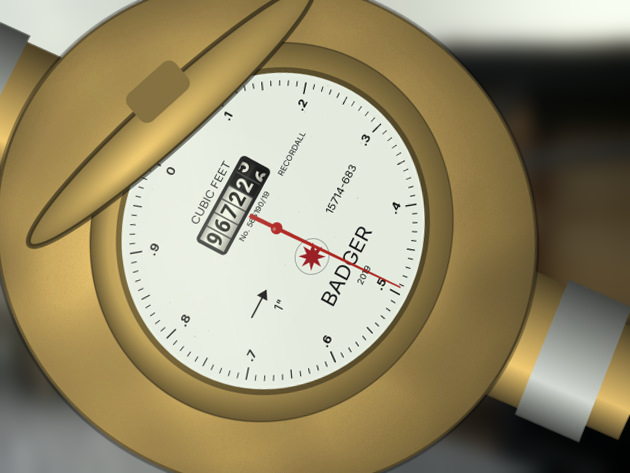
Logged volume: {"value": 967225.49, "unit": "ft³"}
